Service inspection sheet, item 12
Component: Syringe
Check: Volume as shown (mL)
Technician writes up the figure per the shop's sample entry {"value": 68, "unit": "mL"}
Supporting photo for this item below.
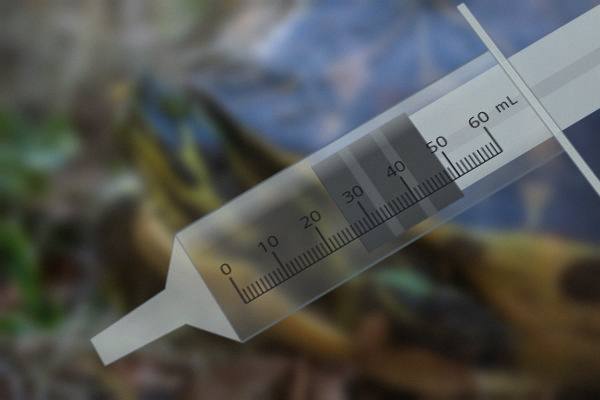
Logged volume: {"value": 26, "unit": "mL"}
